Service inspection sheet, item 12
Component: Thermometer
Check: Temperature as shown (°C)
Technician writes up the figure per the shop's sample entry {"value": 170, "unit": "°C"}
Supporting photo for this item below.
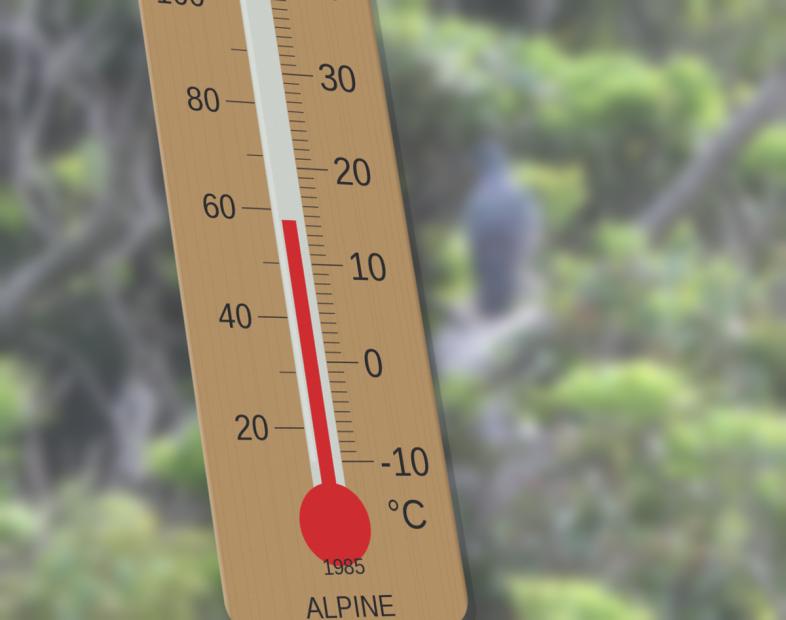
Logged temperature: {"value": 14.5, "unit": "°C"}
